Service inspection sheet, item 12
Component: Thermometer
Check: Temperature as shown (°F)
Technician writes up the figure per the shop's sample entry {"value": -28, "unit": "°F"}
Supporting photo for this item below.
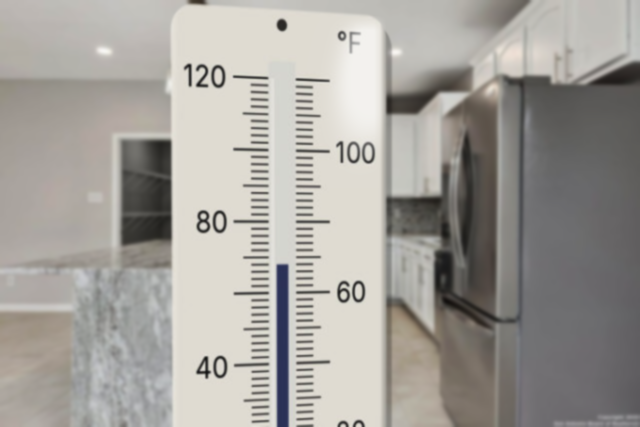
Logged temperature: {"value": 68, "unit": "°F"}
